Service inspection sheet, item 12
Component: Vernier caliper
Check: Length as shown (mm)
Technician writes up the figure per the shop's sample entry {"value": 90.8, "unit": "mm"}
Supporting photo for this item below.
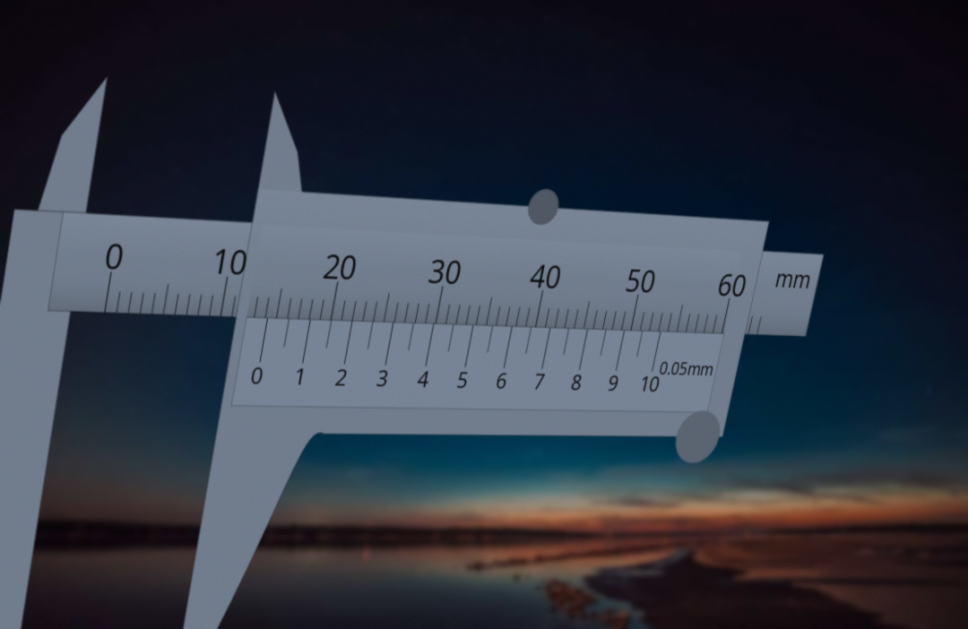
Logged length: {"value": 14.2, "unit": "mm"}
